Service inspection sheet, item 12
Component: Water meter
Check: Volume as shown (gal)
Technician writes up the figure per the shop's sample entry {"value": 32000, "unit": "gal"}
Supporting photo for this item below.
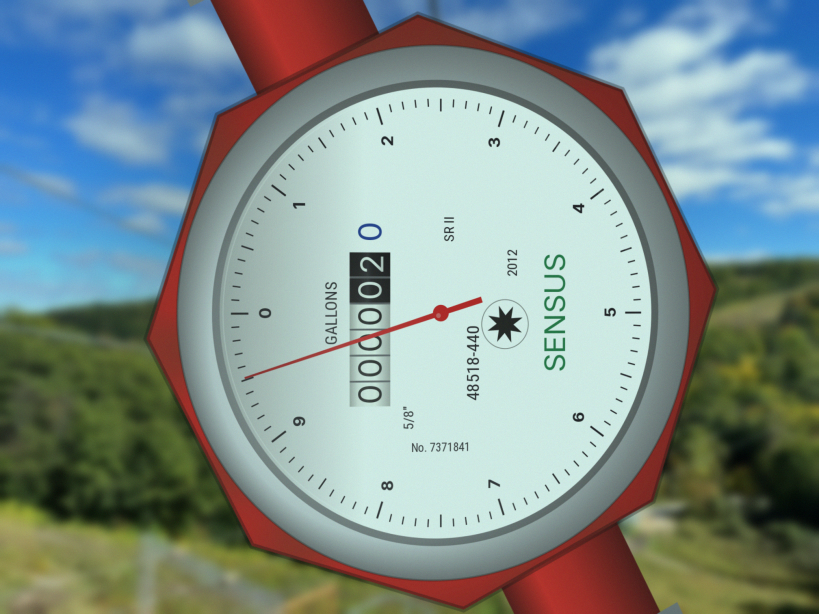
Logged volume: {"value": 19.5, "unit": "gal"}
